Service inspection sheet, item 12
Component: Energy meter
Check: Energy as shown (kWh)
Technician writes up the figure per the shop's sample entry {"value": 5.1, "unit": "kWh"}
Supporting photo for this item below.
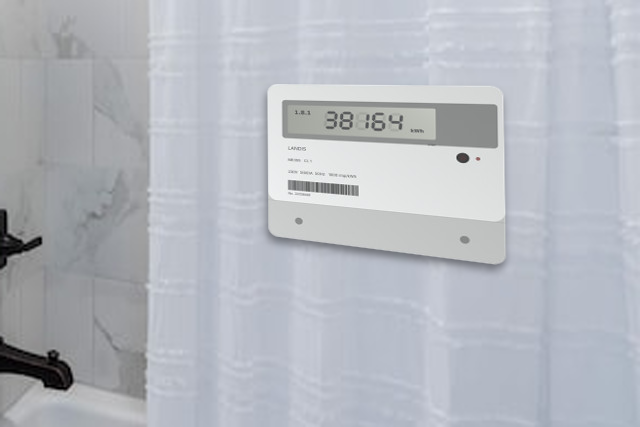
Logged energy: {"value": 38164, "unit": "kWh"}
